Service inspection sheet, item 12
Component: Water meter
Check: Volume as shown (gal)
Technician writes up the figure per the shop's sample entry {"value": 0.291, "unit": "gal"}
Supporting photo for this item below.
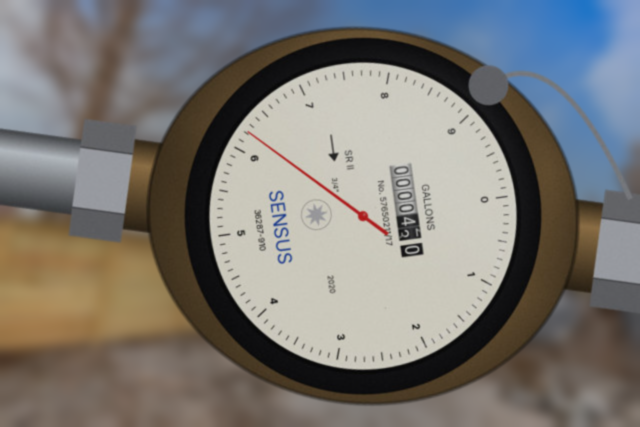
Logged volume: {"value": 426.2, "unit": "gal"}
